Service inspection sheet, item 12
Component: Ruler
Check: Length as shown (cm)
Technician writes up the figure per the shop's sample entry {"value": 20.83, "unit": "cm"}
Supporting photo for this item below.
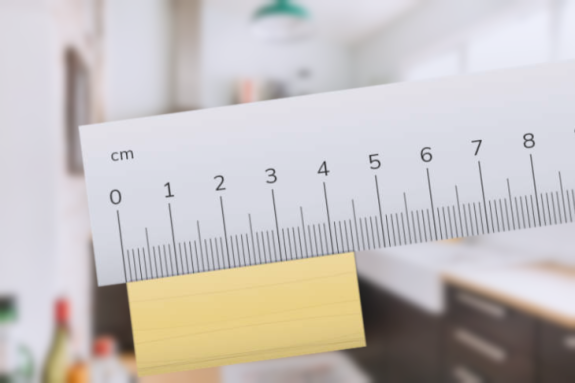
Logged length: {"value": 4.4, "unit": "cm"}
